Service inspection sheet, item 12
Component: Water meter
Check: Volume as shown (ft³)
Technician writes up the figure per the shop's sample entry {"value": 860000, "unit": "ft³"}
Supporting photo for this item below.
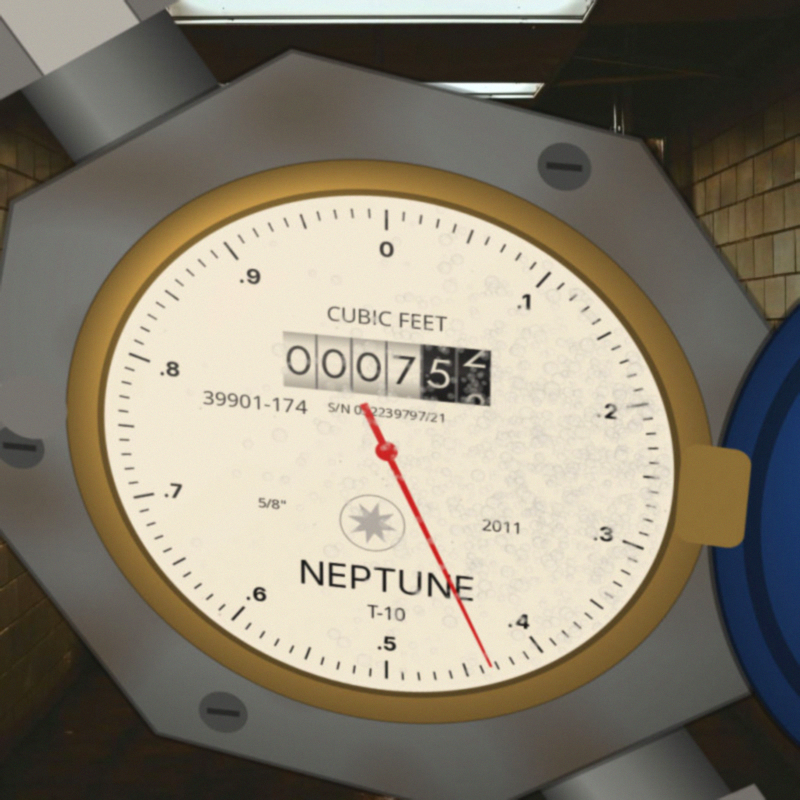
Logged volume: {"value": 752.43, "unit": "ft³"}
